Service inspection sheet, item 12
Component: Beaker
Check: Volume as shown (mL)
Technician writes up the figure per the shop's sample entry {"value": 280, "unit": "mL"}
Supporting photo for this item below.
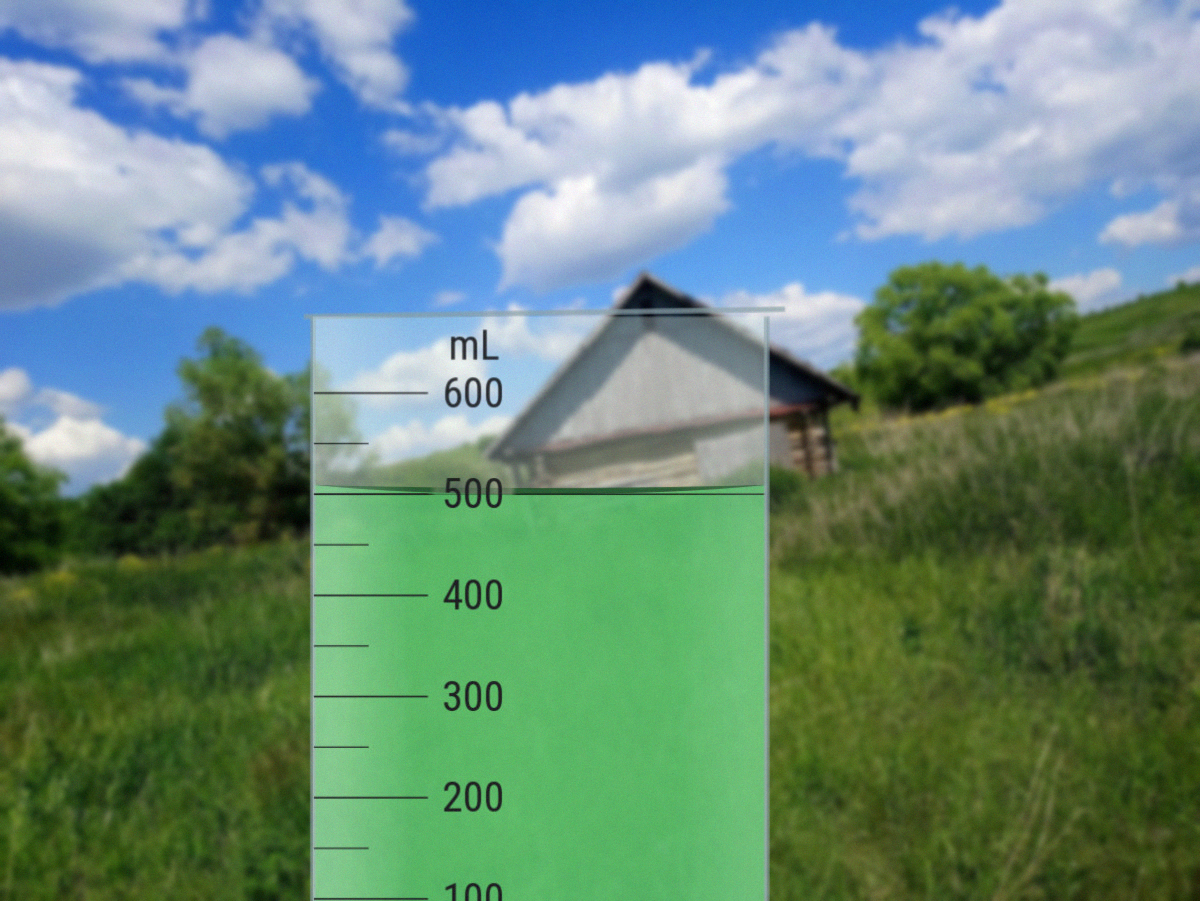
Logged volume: {"value": 500, "unit": "mL"}
